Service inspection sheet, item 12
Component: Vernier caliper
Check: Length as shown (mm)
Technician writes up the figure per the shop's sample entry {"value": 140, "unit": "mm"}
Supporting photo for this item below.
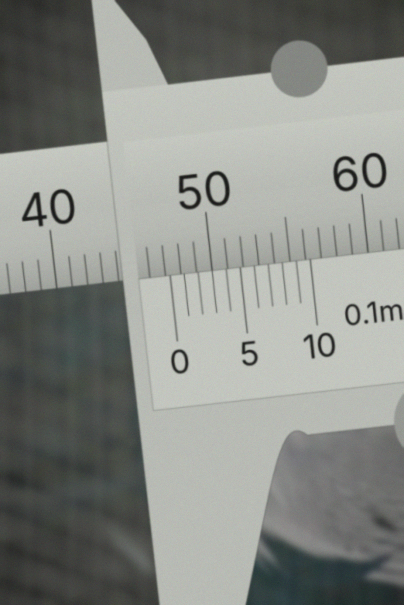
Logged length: {"value": 47.3, "unit": "mm"}
